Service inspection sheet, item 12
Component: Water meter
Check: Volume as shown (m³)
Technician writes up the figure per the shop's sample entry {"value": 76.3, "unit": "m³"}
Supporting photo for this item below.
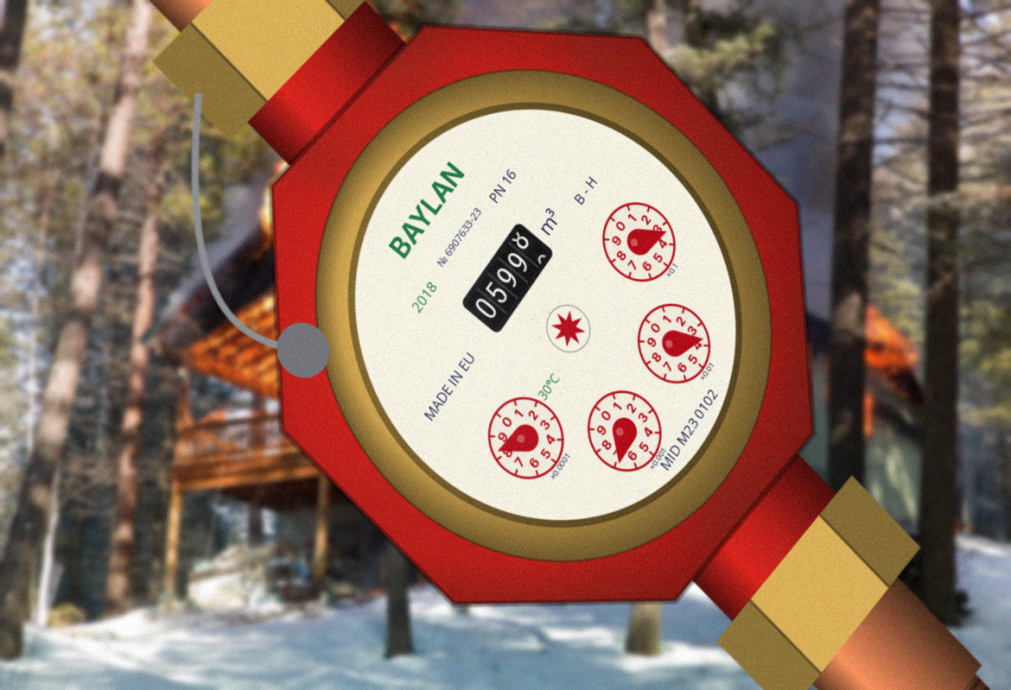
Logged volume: {"value": 5998.3368, "unit": "m³"}
